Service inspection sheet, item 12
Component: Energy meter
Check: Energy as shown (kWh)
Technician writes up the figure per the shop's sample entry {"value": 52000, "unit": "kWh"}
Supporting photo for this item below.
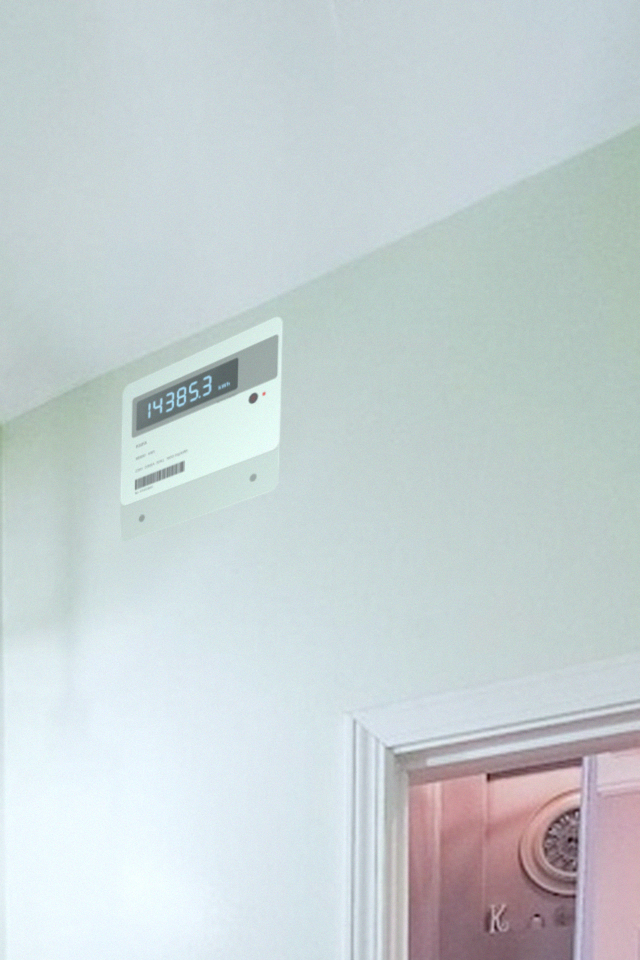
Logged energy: {"value": 14385.3, "unit": "kWh"}
